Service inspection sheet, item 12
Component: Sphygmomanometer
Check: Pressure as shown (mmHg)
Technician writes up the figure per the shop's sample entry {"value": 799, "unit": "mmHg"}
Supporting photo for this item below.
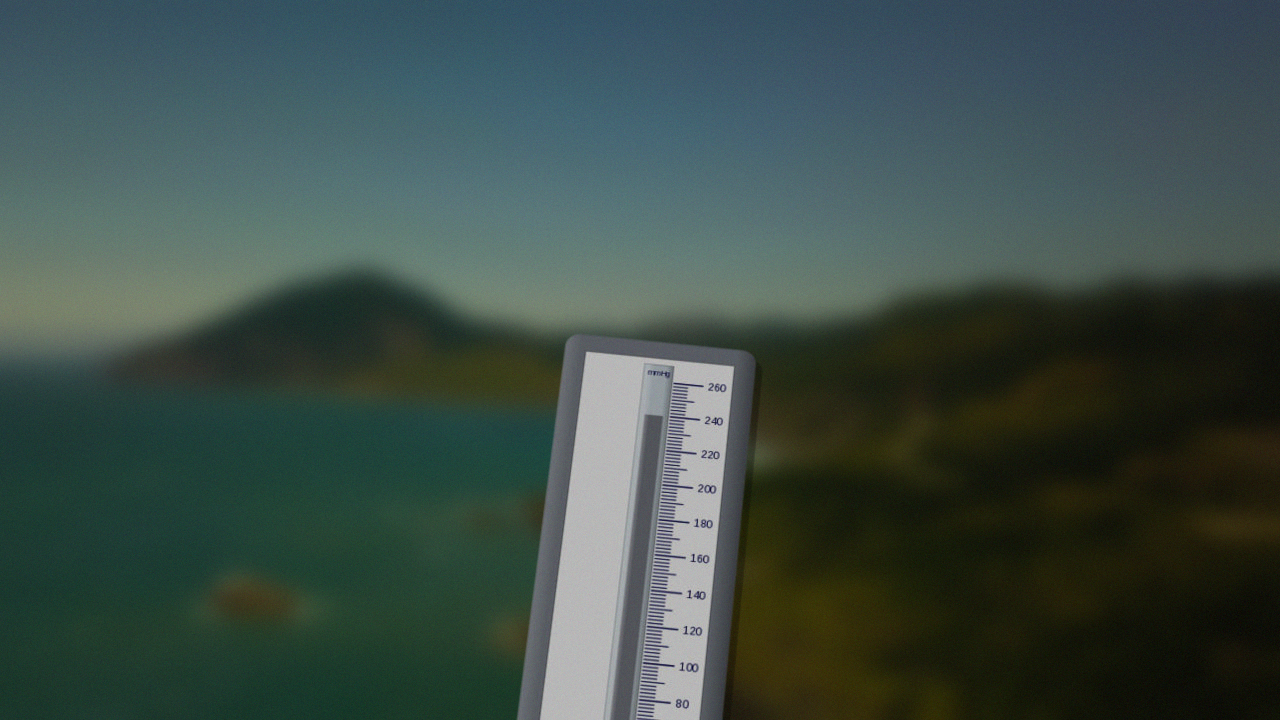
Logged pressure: {"value": 240, "unit": "mmHg"}
